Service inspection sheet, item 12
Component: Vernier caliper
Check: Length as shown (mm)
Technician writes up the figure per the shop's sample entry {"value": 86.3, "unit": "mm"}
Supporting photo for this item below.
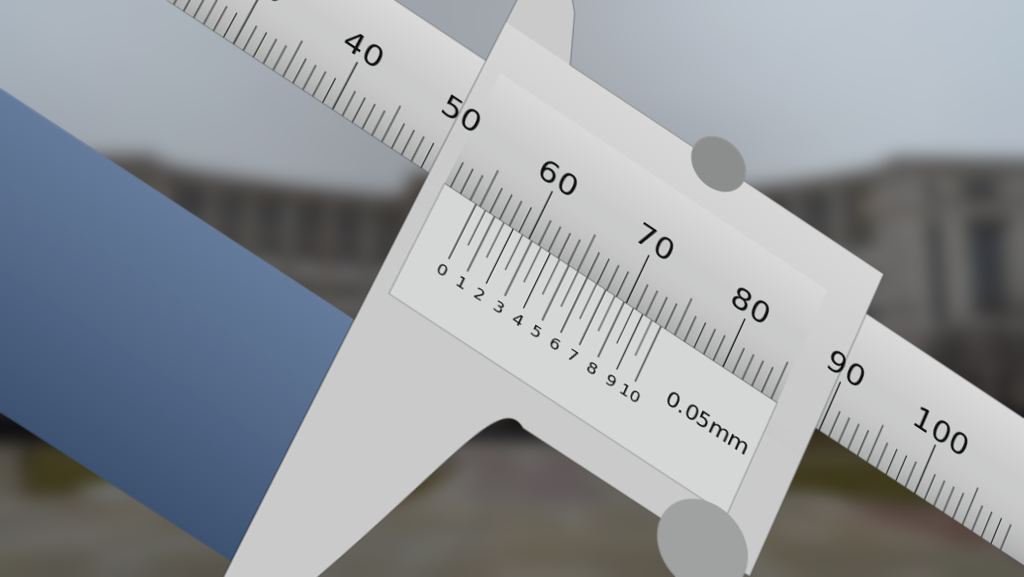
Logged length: {"value": 54.6, "unit": "mm"}
